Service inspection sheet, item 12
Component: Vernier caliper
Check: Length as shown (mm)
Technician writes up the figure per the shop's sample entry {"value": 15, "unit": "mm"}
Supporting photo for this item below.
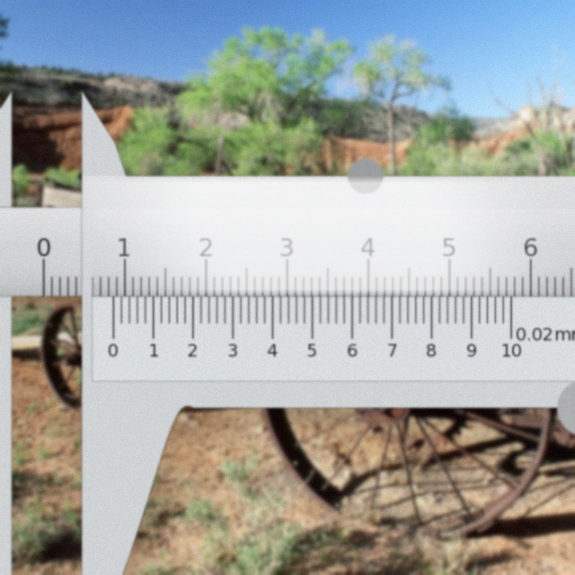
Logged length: {"value": 8.6, "unit": "mm"}
